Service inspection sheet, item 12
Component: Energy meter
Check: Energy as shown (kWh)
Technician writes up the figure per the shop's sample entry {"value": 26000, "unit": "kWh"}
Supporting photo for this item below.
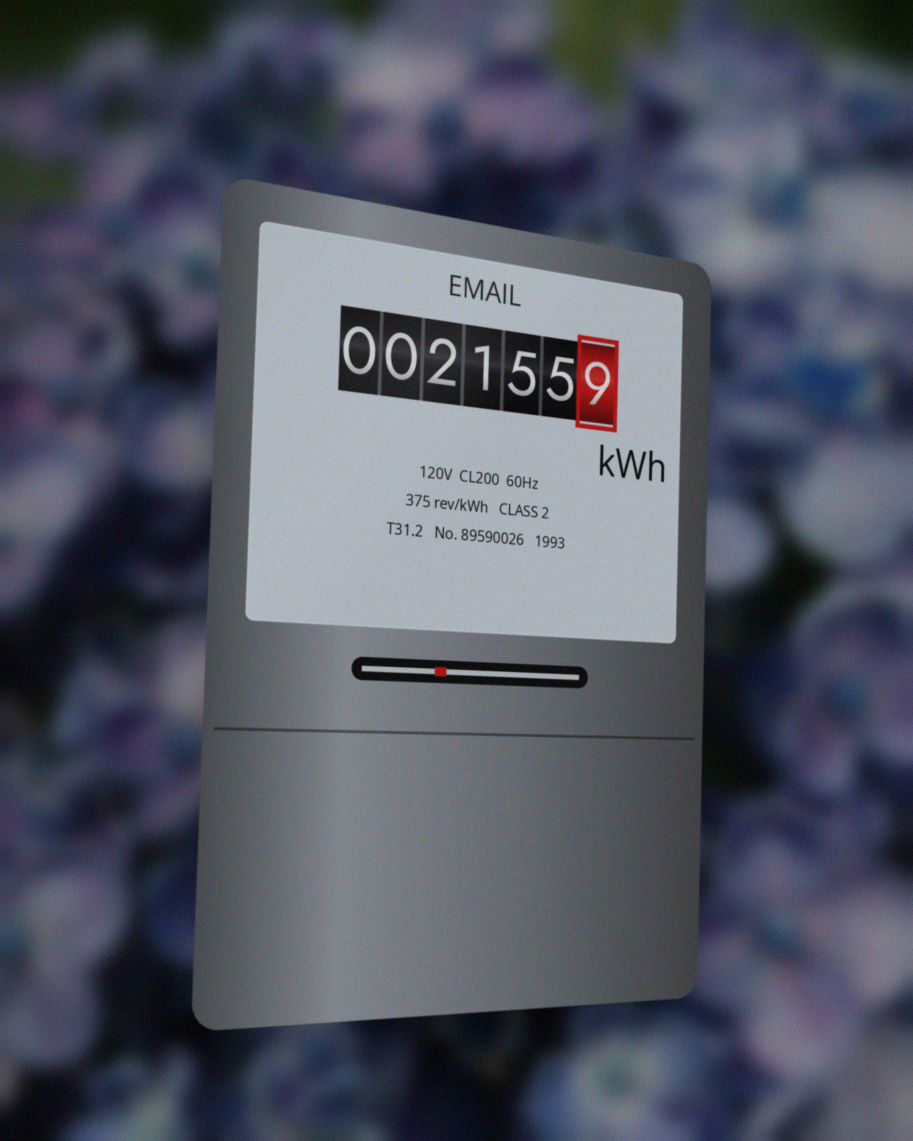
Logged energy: {"value": 2155.9, "unit": "kWh"}
